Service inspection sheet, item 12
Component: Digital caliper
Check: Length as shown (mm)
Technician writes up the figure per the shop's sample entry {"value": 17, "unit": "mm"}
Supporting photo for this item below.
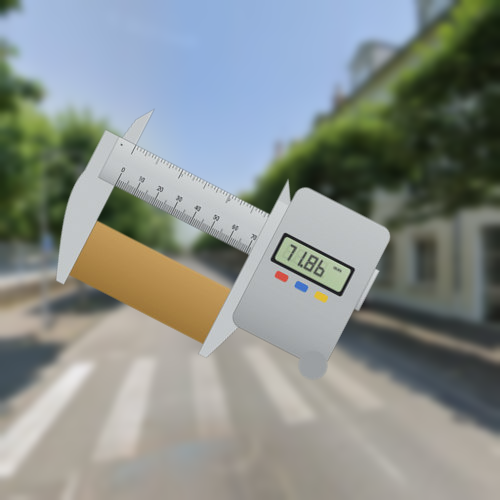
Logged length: {"value": 71.86, "unit": "mm"}
